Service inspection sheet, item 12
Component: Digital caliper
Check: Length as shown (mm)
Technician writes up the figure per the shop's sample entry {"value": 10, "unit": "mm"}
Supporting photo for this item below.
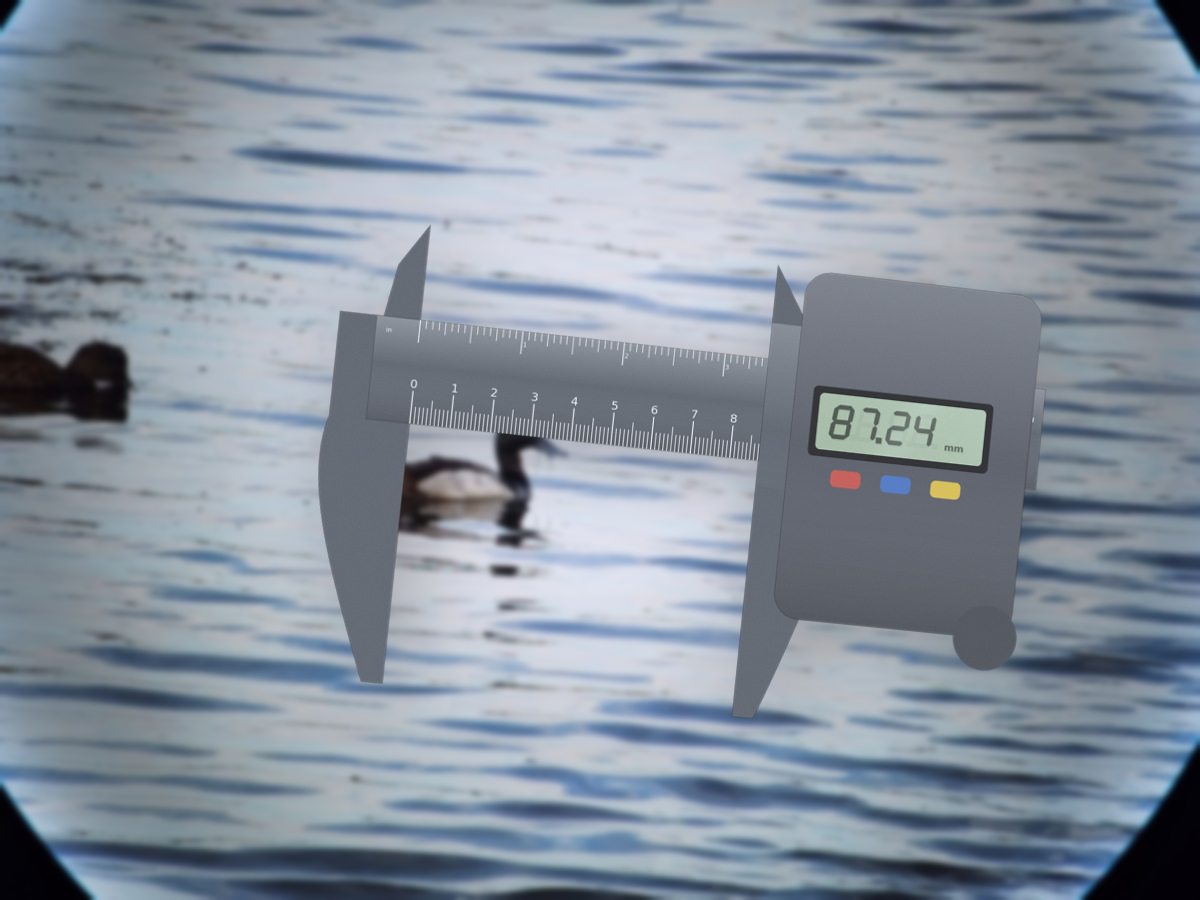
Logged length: {"value": 87.24, "unit": "mm"}
